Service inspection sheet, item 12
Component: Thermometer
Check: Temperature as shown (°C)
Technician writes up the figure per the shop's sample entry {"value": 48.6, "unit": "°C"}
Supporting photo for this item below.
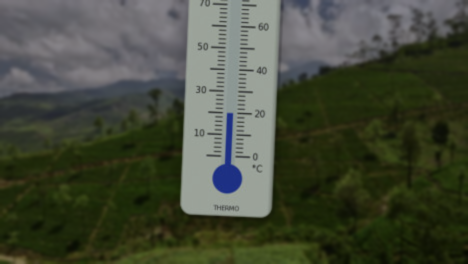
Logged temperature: {"value": 20, "unit": "°C"}
